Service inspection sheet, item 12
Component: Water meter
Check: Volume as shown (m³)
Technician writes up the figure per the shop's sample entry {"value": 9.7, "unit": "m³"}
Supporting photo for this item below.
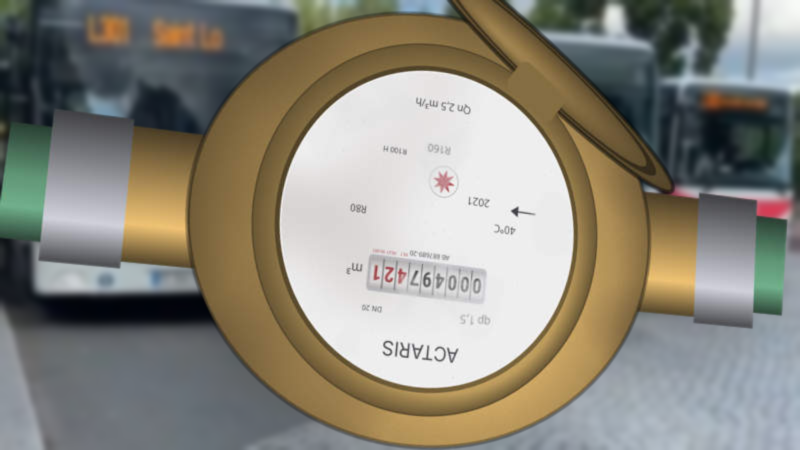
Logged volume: {"value": 497.421, "unit": "m³"}
